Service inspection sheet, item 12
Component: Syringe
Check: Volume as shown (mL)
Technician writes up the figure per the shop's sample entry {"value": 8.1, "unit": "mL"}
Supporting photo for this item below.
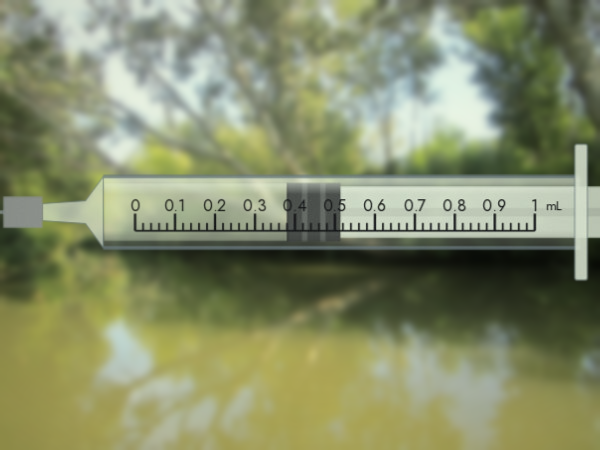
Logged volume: {"value": 0.38, "unit": "mL"}
